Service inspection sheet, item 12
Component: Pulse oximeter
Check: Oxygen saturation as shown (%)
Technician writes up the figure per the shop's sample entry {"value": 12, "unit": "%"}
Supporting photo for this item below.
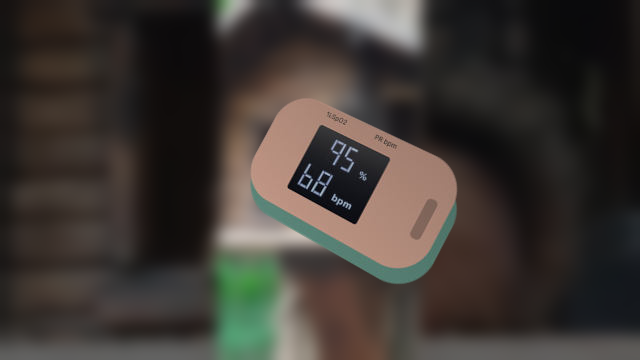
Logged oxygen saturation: {"value": 95, "unit": "%"}
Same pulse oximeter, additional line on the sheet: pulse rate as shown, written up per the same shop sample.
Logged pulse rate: {"value": 68, "unit": "bpm"}
